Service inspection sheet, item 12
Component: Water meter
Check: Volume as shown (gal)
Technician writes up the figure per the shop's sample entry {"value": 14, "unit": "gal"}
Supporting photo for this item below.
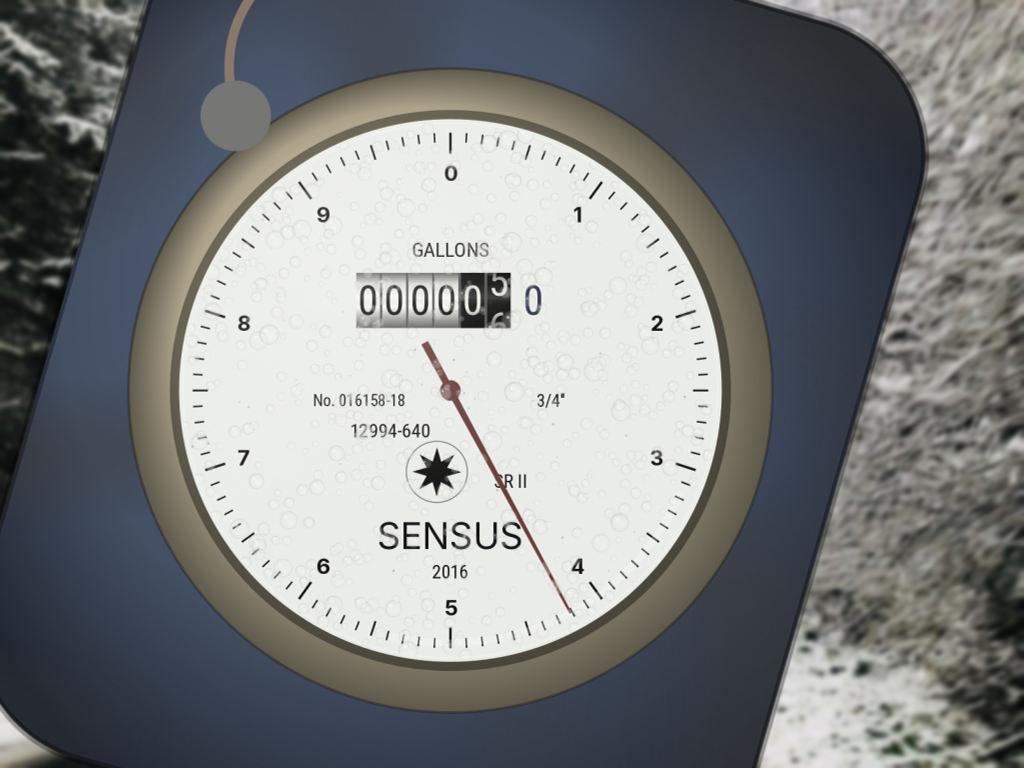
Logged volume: {"value": 54.2, "unit": "gal"}
